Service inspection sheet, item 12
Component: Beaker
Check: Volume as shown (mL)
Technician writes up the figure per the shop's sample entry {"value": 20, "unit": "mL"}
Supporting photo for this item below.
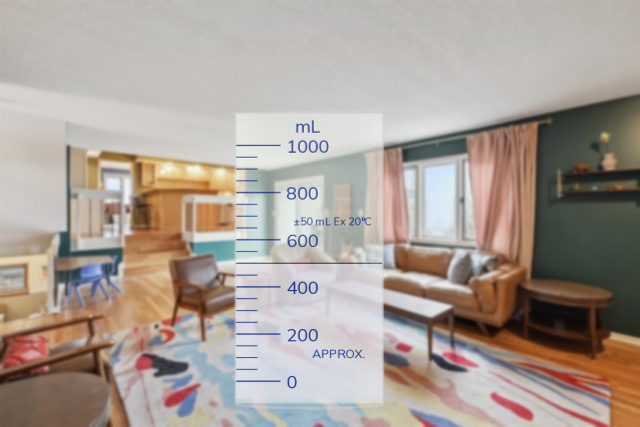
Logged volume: {"value": 500, "unit": "mL"}
